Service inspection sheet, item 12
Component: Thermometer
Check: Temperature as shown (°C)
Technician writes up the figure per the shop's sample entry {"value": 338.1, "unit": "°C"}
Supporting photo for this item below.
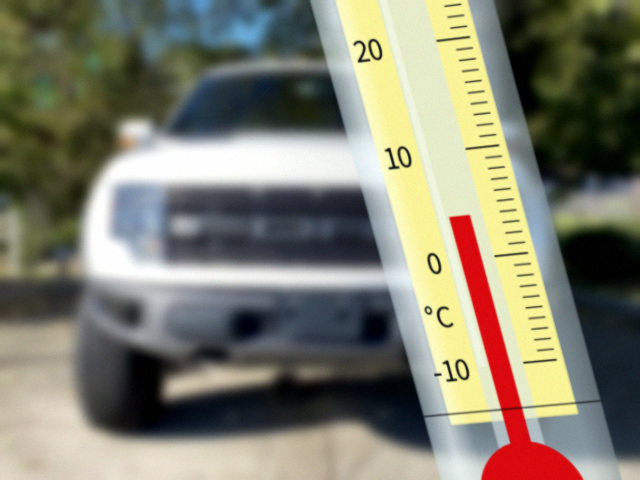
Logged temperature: {"value": 4, "unit": "°C"}
